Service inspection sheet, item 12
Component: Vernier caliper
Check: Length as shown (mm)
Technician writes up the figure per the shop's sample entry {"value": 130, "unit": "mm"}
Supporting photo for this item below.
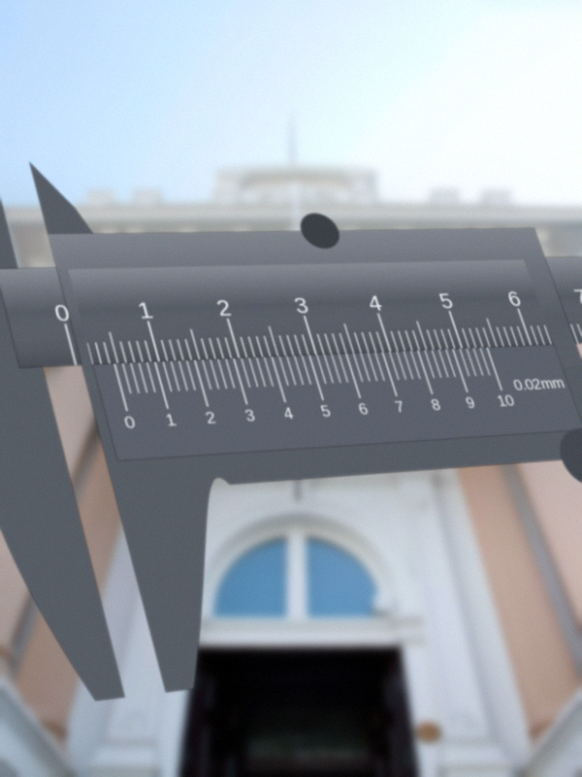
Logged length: {"value": 4.6, "unit": "mm"}
